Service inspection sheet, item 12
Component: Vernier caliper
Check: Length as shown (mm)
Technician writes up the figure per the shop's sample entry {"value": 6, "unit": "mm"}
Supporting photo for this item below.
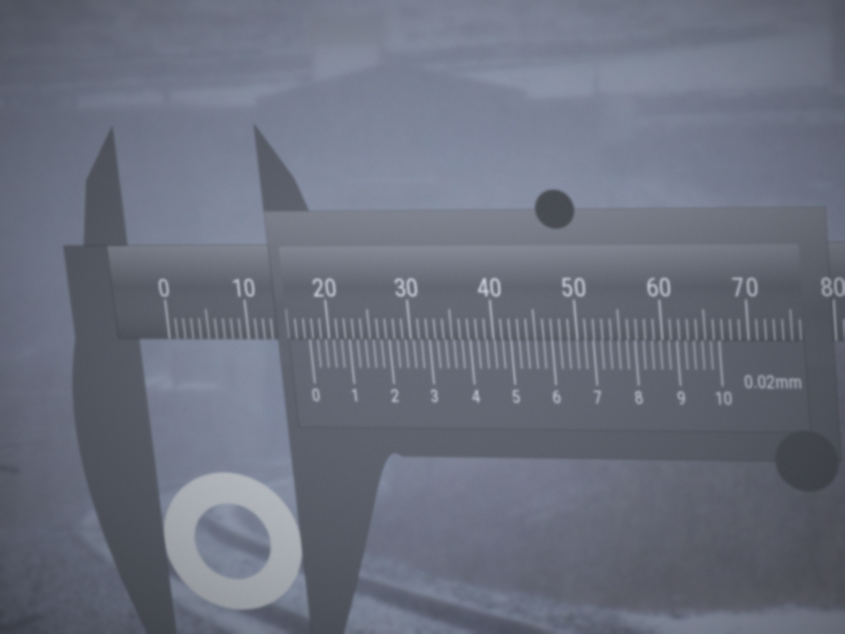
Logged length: {"value": 17.6, "unit": "mm"}
